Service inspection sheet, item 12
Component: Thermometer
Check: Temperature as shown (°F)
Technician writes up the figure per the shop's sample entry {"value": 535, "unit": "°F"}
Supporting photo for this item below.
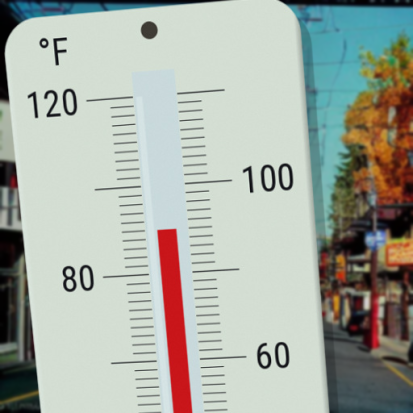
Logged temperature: {"value": 90, "unit": "°F"}
